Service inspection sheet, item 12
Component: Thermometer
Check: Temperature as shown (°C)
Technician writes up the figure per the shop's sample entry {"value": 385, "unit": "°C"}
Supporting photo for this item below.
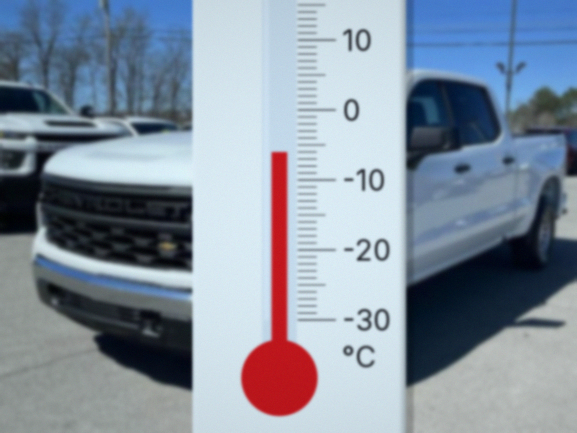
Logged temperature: {"value": -6, "unit": "°C"}
